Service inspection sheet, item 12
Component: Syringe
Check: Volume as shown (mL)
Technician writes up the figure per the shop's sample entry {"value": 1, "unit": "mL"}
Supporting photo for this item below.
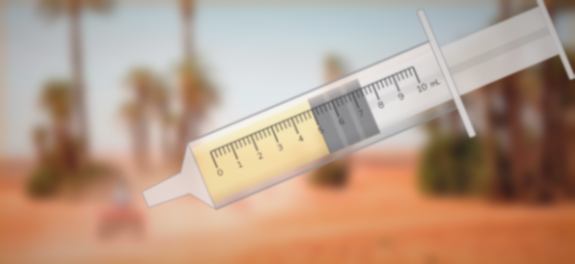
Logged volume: {"value": 5, "unit": "mL"}
